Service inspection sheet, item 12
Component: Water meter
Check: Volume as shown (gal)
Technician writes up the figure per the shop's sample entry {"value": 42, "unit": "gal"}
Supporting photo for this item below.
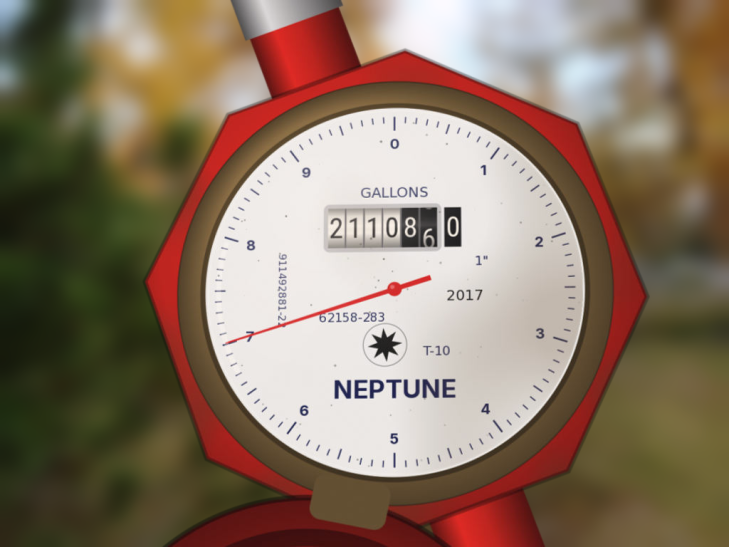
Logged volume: {"value": 2110857.0, "unit": "gal"}
